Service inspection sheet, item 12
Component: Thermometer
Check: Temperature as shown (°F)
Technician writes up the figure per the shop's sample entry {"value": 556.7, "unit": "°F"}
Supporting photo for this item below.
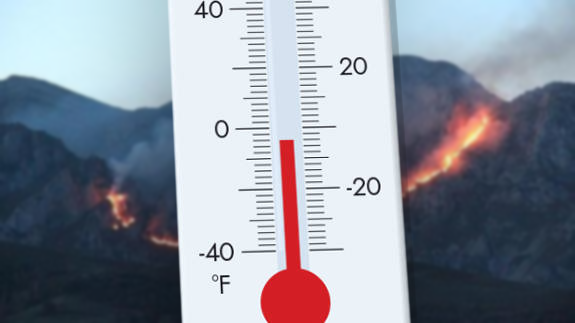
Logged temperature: {"value": -4, "unit": "°F"}
